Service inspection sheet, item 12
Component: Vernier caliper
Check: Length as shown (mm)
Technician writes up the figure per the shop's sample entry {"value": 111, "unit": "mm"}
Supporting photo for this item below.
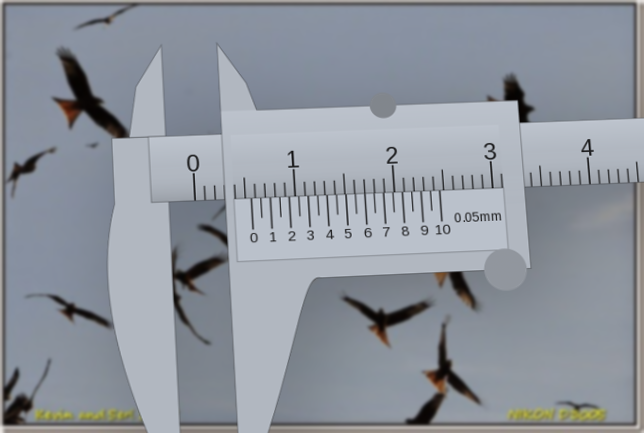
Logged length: {"value": 5.6, "unit": "mm"}
